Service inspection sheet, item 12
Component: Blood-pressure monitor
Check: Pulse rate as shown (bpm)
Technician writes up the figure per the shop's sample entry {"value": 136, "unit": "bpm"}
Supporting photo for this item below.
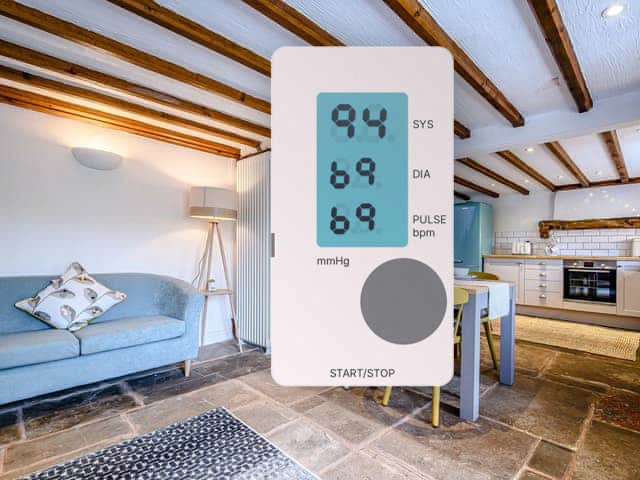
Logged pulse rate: {"value": 69, "unit": "bpm"}
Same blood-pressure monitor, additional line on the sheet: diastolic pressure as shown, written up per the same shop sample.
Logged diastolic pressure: {"value": 69, "unit": "mmHg"}
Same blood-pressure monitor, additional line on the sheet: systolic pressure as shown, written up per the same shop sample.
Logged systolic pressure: {"value": 94, "unit": "mmHg"}
